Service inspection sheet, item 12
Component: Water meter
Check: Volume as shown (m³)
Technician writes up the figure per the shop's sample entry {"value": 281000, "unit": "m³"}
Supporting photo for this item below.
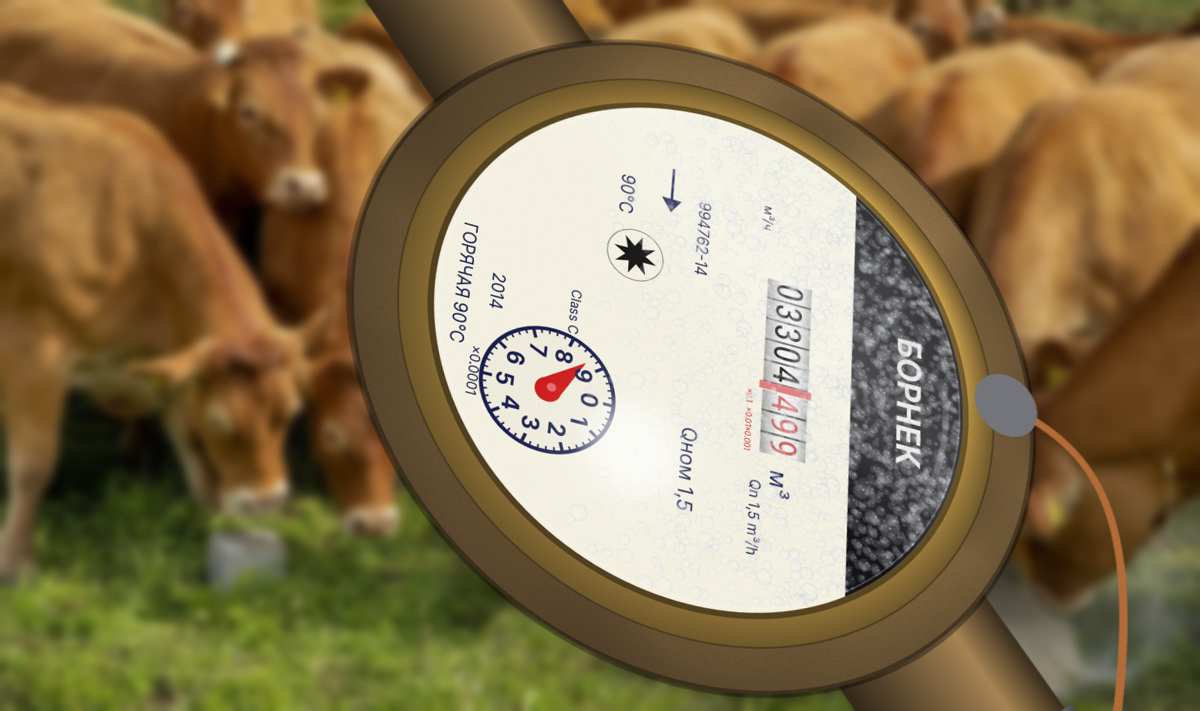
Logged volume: {"value": 3304.4998, "unit": "m³"}
